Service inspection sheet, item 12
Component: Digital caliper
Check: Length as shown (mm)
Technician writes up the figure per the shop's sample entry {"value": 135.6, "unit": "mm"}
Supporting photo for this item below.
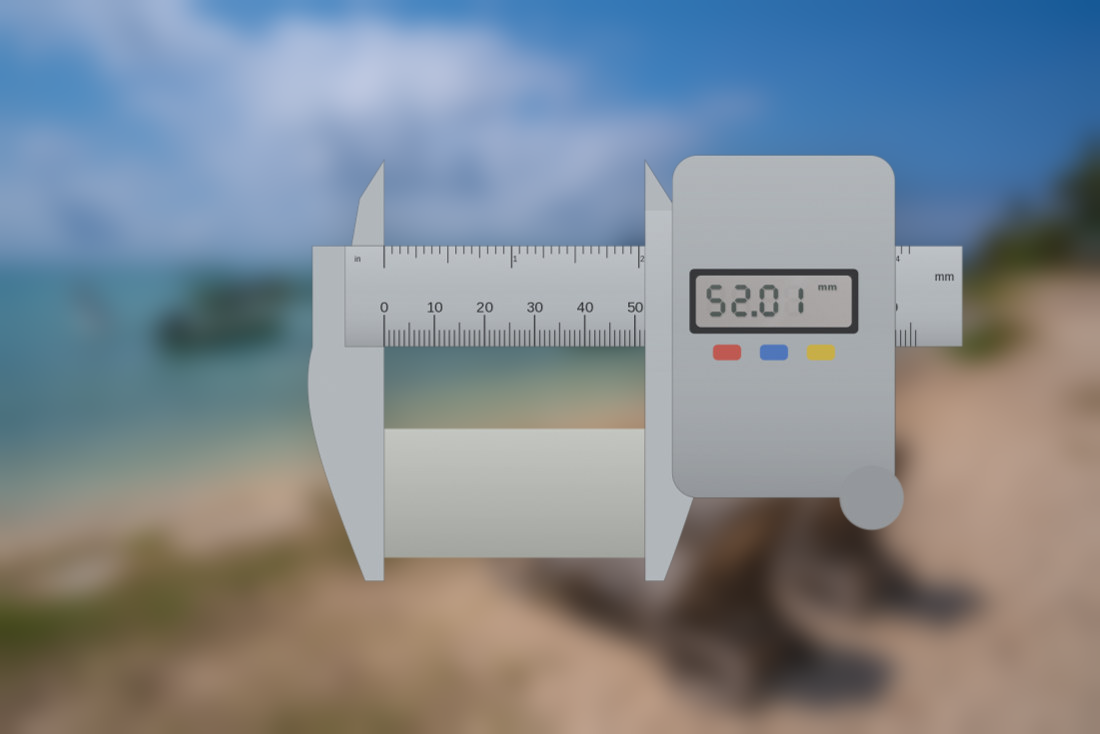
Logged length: {"value": 52.01, "unit": "mm"}
